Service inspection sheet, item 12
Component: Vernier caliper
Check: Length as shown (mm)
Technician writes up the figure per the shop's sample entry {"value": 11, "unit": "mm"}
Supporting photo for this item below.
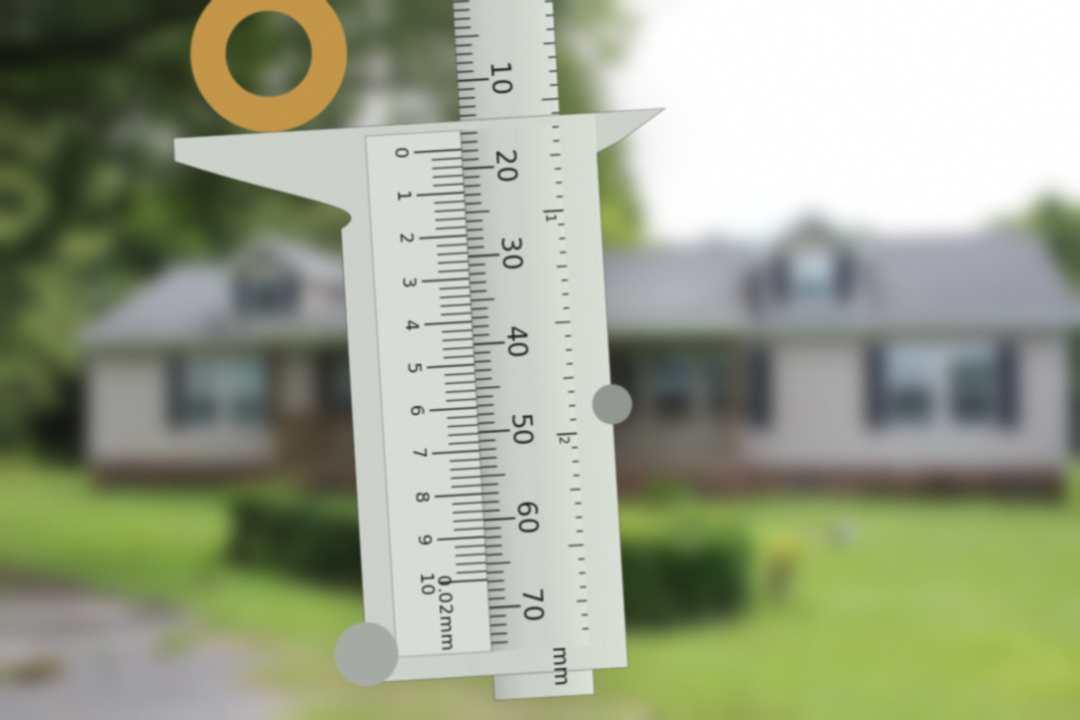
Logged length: {"value": 17.8, "unit": "mm"}
